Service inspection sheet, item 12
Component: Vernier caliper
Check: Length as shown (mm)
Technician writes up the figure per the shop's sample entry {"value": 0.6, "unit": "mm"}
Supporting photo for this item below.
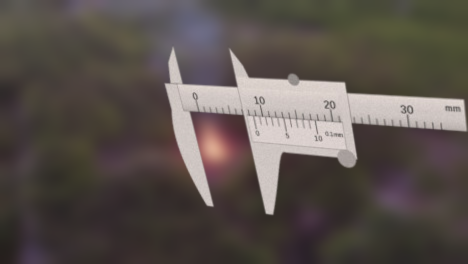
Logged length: {"value": 8.6, "unit": "mm"}
